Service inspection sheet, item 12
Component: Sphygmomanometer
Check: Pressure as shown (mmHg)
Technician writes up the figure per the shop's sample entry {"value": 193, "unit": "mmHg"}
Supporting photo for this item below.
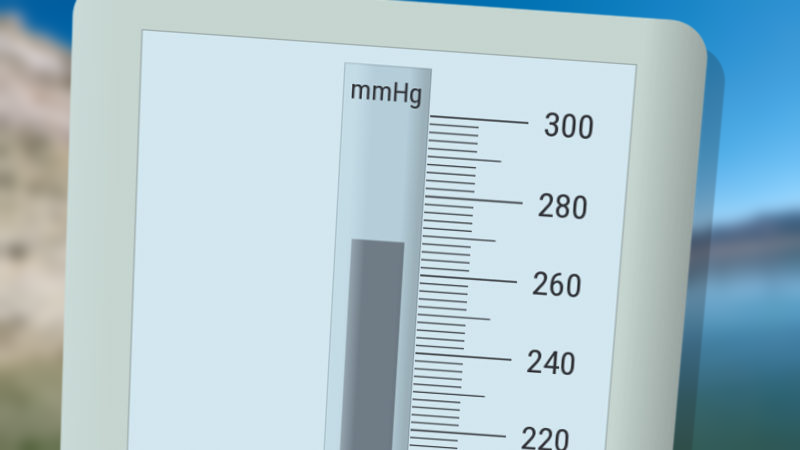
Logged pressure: {"value": 268, "unit": "mmHg"}
